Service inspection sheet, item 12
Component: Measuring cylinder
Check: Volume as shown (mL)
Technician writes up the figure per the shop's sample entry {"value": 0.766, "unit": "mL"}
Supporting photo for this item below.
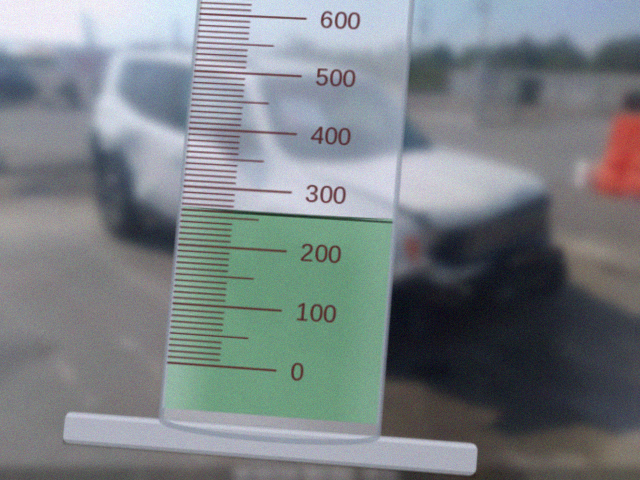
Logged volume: {"value": 260, "unit": "mL"}
